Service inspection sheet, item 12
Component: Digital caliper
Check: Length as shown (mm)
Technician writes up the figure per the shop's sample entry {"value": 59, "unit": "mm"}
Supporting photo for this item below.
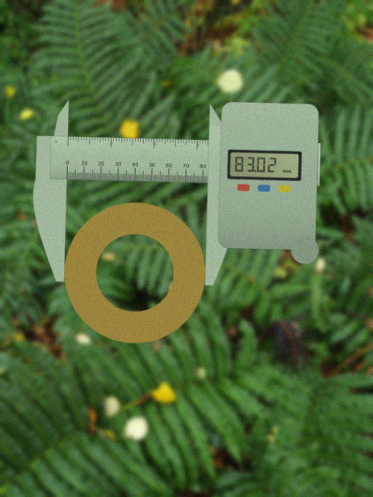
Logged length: {"value": 83.02, "unit": "mm"}
